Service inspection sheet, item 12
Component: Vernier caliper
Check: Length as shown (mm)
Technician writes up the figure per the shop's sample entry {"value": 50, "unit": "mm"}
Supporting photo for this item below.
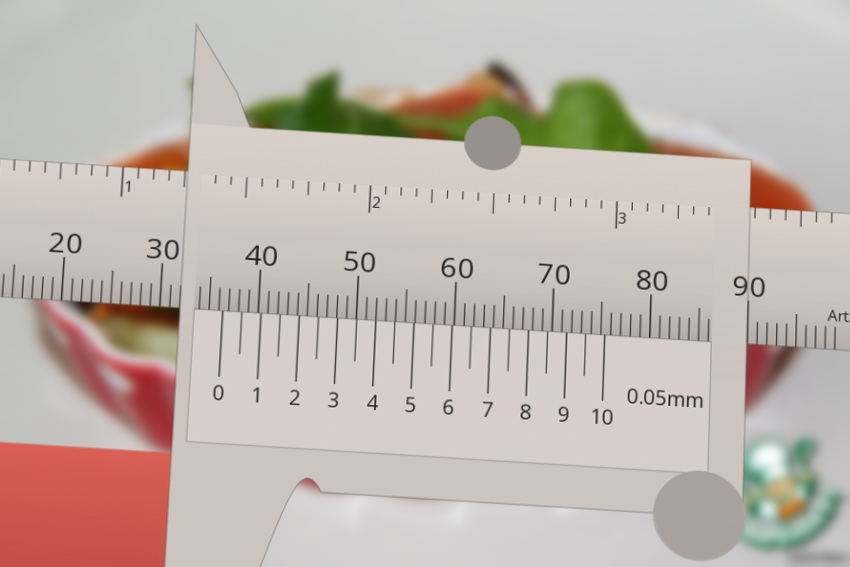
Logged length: {"value": 36.4, "unit": "mm"}
